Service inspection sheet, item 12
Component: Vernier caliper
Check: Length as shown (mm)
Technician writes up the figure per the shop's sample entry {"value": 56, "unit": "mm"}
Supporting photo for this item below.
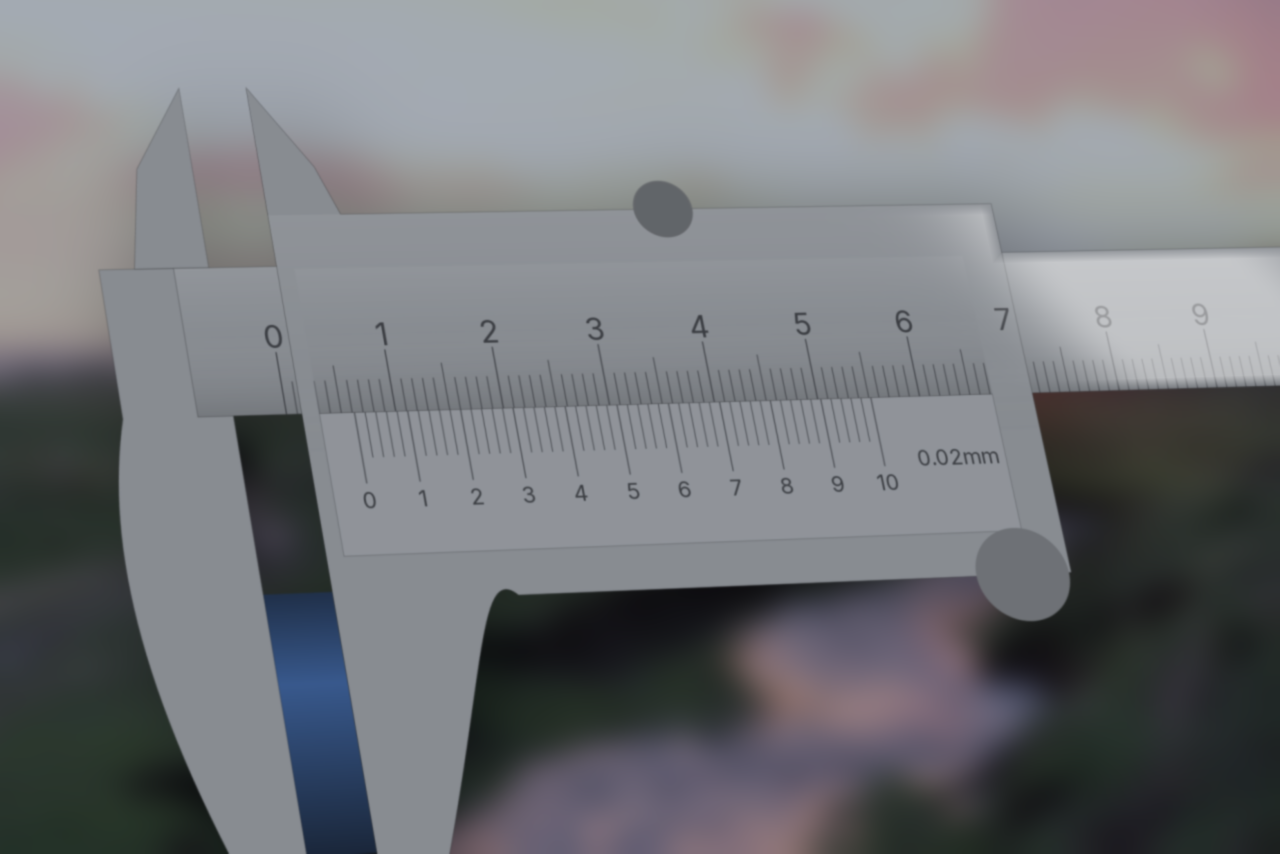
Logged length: {"value": 6.2, "unit": "mm"}
